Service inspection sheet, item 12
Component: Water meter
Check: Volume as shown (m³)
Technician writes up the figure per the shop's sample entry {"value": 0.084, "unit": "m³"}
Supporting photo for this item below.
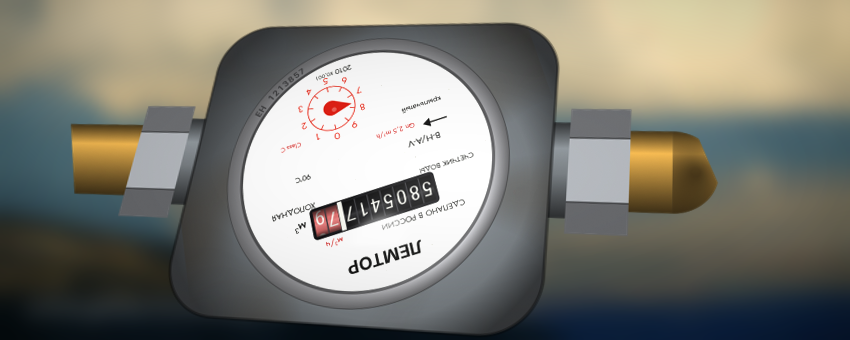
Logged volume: {"value": 5805417.787, "unit": "m³"}
